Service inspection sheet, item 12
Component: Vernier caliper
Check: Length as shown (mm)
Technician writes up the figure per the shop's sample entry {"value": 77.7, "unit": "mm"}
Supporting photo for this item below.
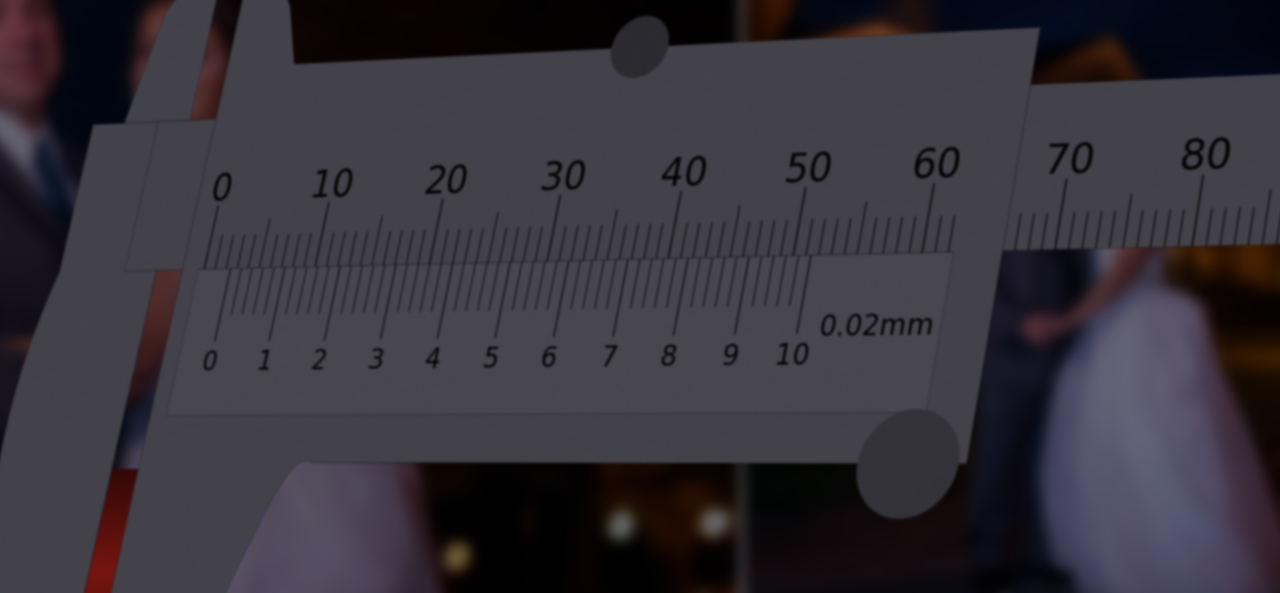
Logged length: {"value": 2.4, "unit": "mm"}
